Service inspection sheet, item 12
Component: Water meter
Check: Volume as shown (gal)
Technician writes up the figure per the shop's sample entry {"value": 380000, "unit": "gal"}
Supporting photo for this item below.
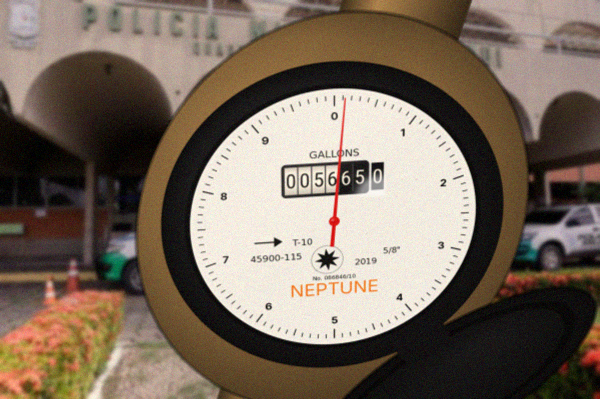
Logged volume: {"value": 56650.1, "unit": "gal"}
